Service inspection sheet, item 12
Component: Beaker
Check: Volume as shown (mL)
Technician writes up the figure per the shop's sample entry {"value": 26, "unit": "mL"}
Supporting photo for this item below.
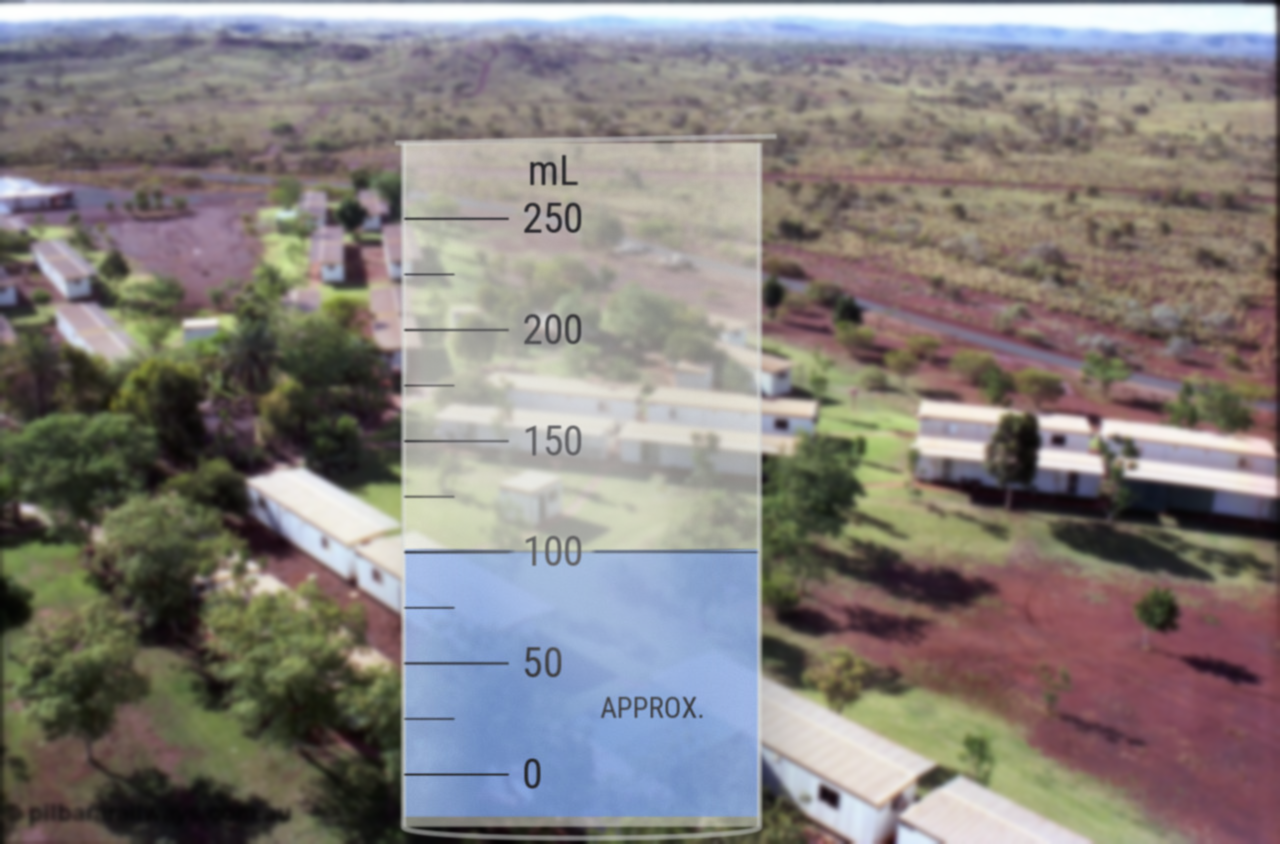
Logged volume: {"value": 100, "unit": "mL"}
